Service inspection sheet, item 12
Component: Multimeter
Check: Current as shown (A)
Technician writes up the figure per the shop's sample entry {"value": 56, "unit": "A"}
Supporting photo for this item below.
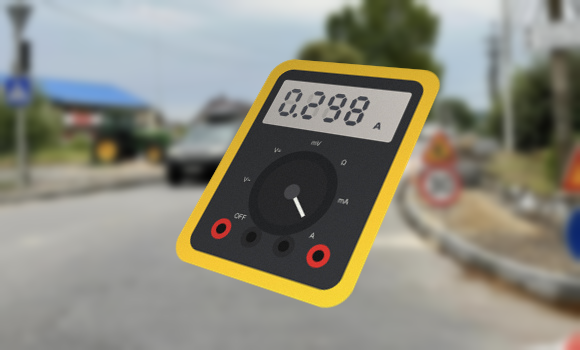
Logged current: {"value": 0.298, "unit": "A"}
